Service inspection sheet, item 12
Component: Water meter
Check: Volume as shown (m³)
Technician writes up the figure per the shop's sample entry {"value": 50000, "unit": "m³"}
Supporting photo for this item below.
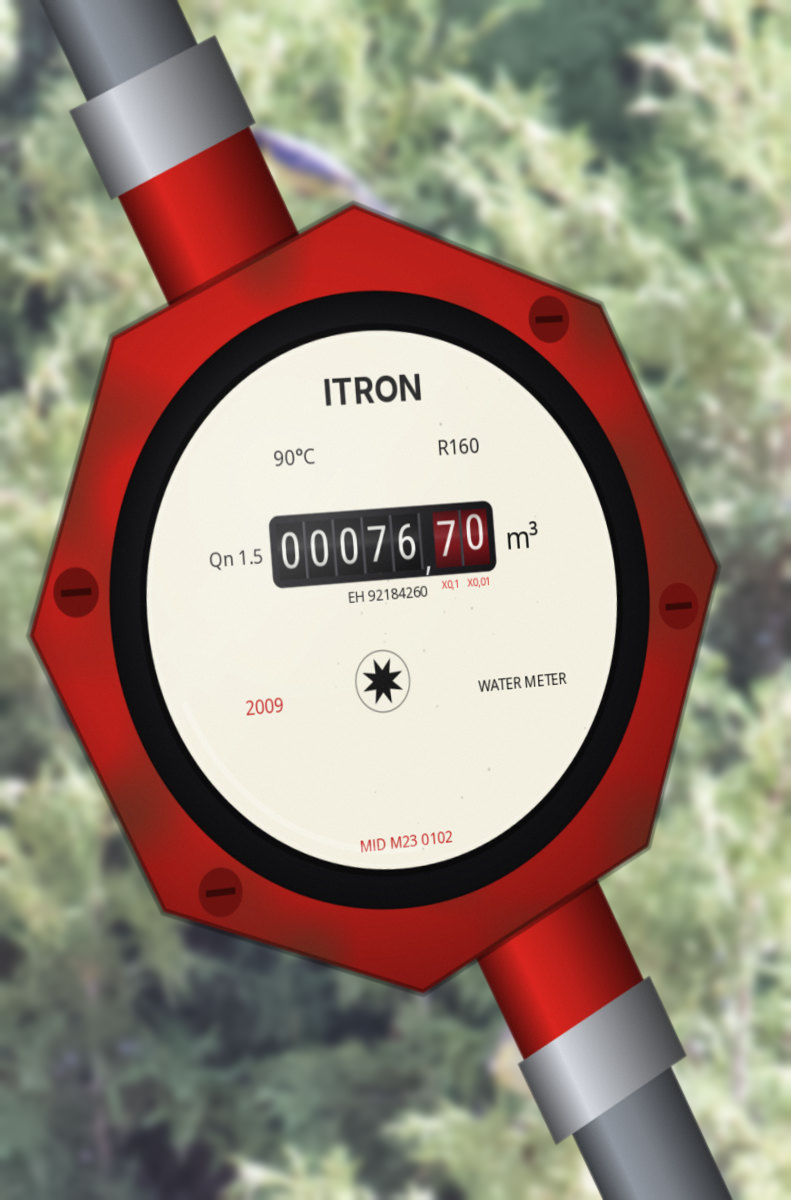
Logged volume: {"value": 76.70, "unit": "m³"}
